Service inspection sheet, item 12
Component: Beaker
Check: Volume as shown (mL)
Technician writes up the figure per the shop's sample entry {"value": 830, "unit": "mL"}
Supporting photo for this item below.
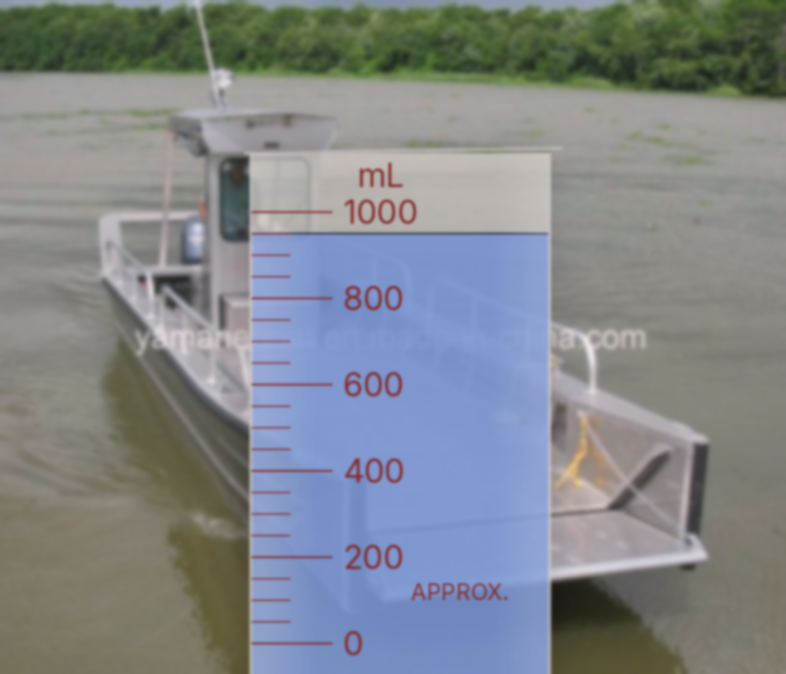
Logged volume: {"value": 950, "unit": "mL"}
